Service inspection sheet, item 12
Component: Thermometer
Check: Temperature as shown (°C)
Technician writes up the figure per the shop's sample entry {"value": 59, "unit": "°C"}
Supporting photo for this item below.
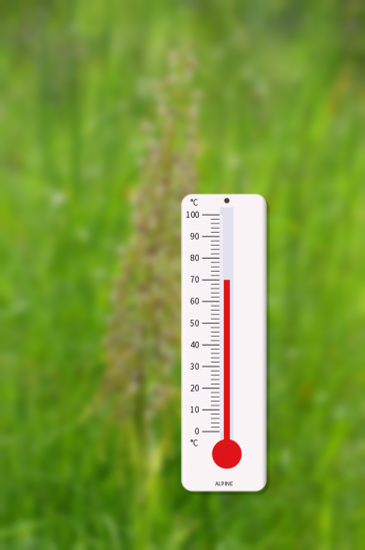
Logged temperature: {"value": 70, "unit": "°C"}
